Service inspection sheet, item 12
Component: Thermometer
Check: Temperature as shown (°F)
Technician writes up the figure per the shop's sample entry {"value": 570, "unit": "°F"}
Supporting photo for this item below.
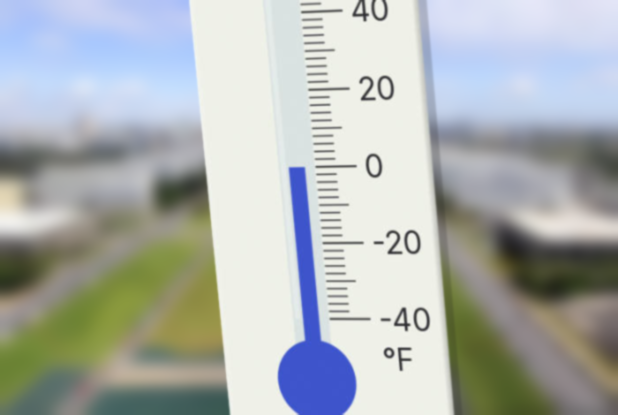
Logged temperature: {"value": 0, "unit": "°F"}
